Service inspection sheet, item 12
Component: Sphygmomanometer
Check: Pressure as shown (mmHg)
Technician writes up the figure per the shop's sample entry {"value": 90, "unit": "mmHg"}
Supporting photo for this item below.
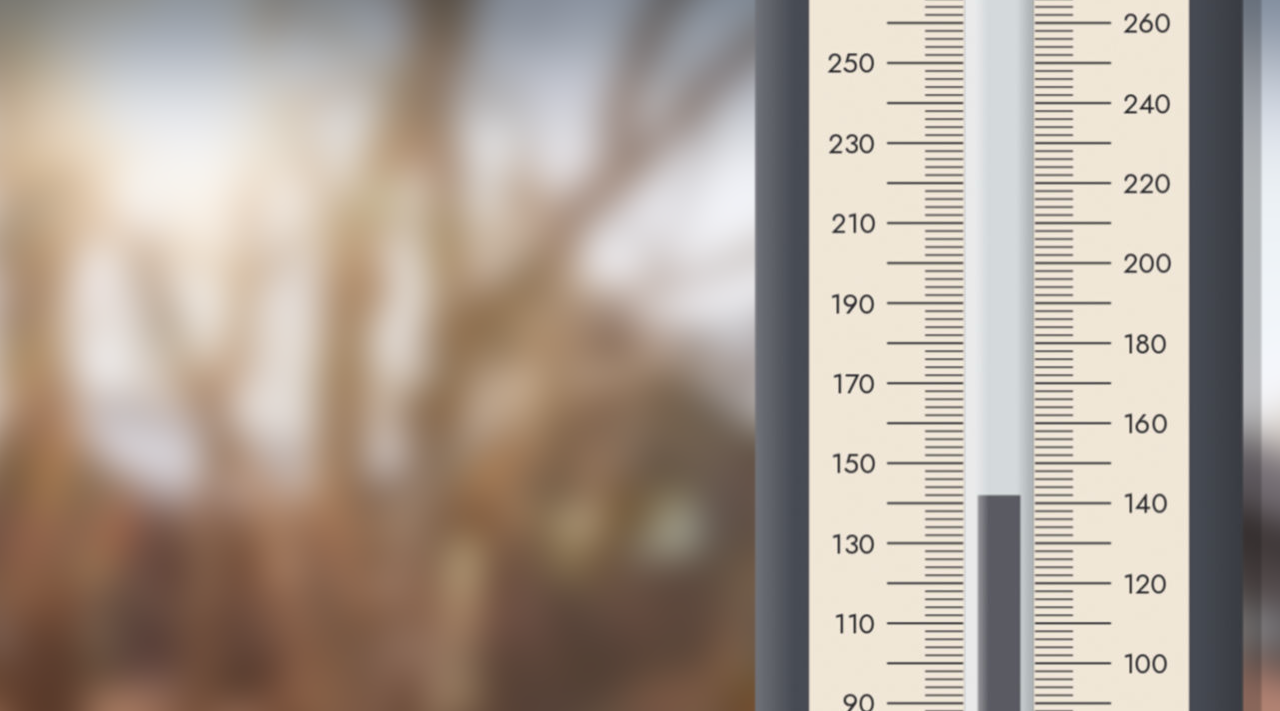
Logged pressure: {"value": 142, "unit": "mmHg"}
